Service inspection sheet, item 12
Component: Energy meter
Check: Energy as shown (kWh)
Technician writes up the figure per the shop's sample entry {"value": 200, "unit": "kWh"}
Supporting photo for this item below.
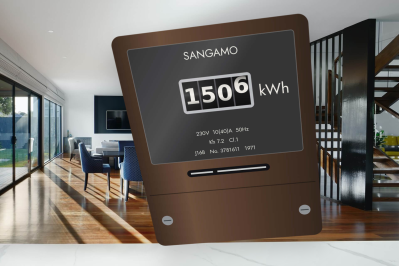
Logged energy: {"value": 1506, "unit": "kWh"}
